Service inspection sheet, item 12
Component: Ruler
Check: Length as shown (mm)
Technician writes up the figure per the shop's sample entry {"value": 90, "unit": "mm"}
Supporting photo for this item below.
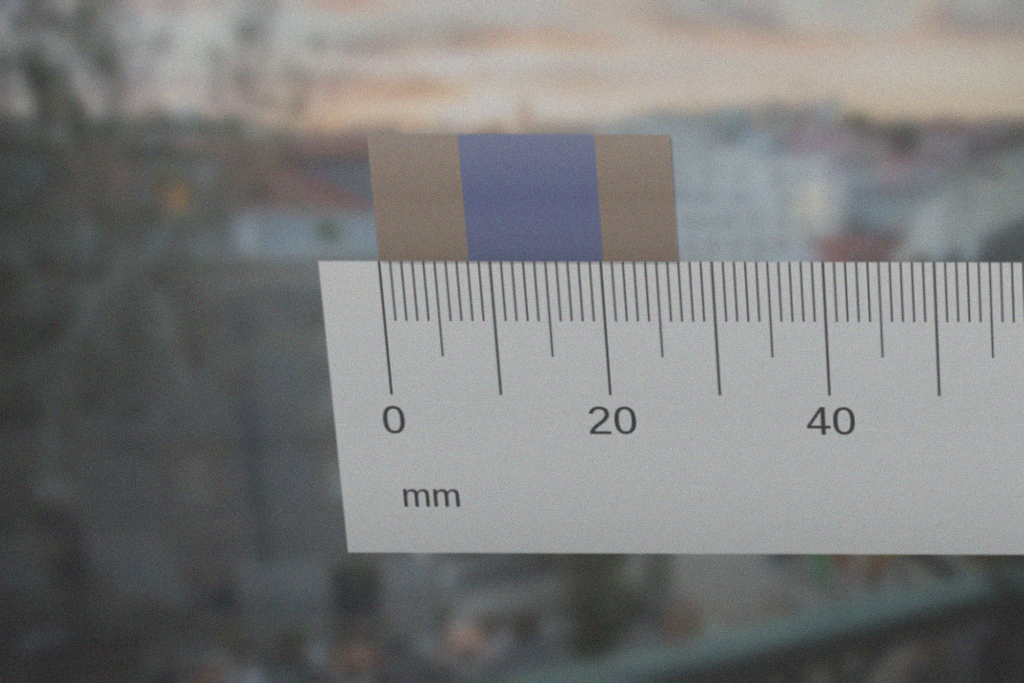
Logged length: {"value": 27, "unit": "mm"}
